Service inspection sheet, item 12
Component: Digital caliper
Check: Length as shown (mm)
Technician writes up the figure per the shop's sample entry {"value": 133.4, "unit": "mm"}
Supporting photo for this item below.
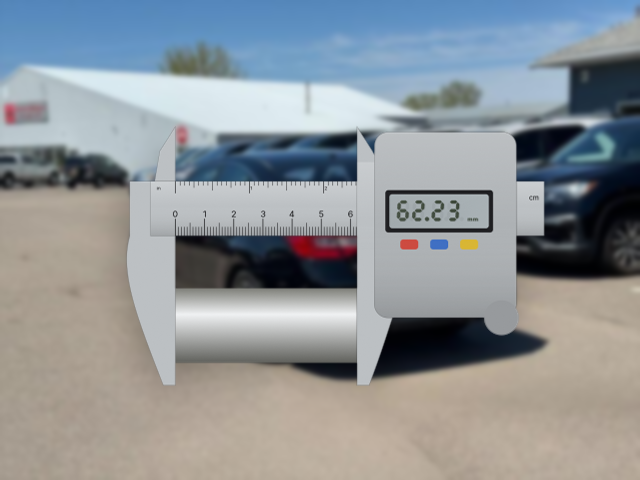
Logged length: {"value": 62.23, "unit": "mm"}
